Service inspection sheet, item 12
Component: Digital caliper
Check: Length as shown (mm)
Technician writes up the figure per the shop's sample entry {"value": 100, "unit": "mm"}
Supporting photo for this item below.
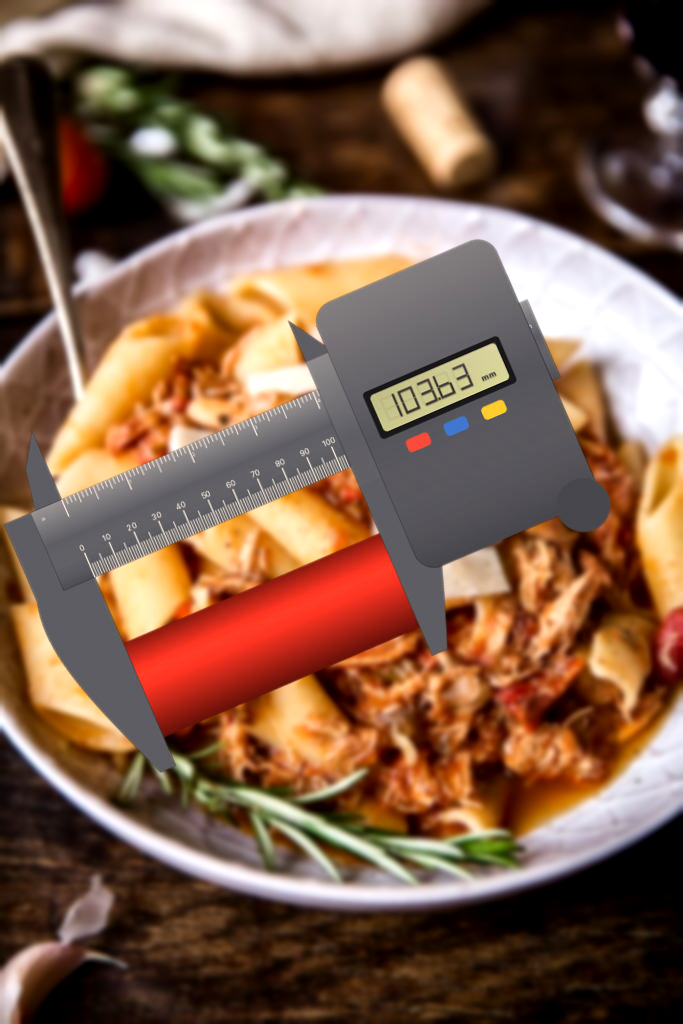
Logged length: {"value": 103.63, "unit": "mm"}
